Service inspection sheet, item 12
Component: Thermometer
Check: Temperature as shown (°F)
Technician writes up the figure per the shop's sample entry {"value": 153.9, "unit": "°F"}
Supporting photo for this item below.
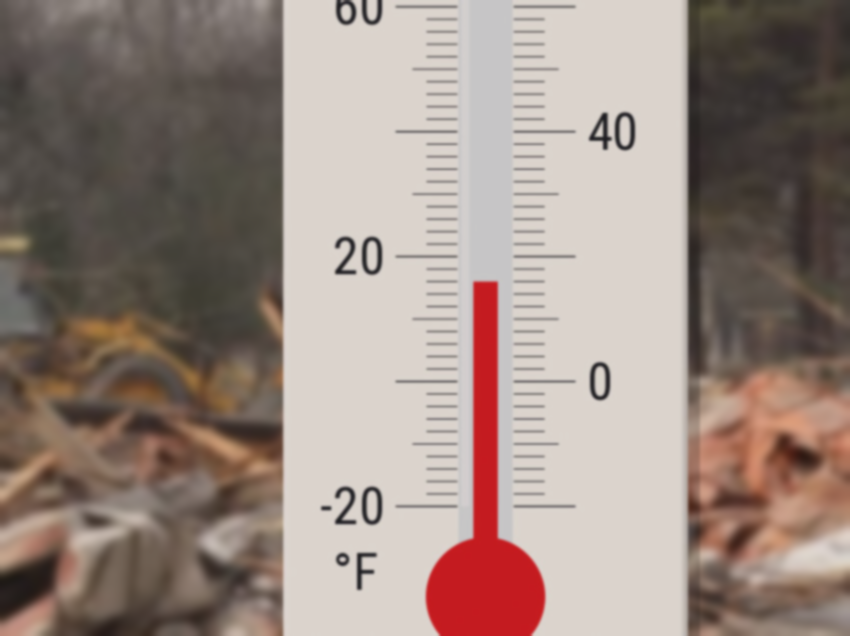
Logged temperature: {"value": 16, "unit": "°F"}
